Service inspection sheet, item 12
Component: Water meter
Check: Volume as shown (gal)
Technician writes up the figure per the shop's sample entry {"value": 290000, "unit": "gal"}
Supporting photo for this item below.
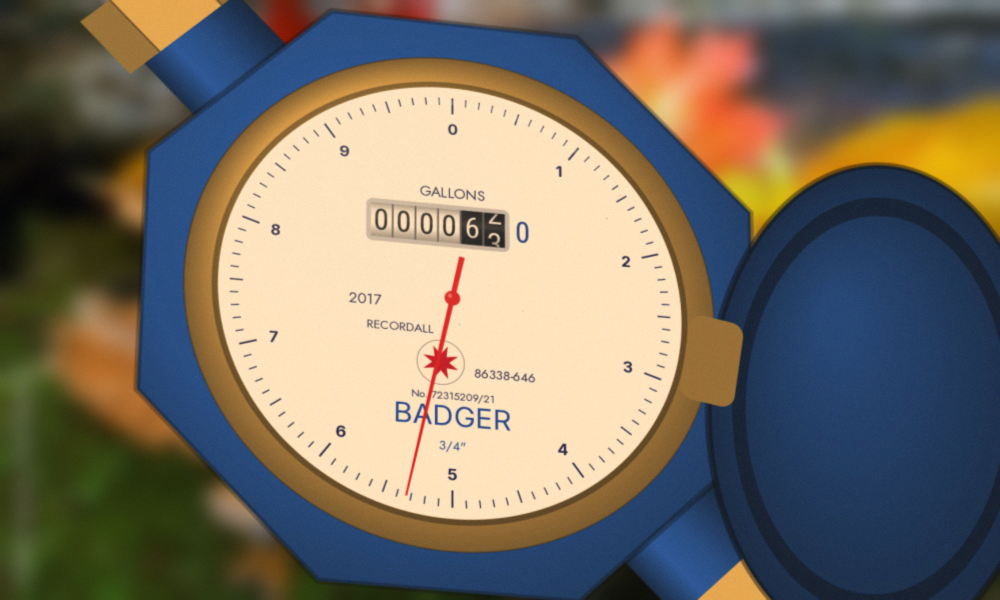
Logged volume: {"value": 625.3, "unit": "gal"}
